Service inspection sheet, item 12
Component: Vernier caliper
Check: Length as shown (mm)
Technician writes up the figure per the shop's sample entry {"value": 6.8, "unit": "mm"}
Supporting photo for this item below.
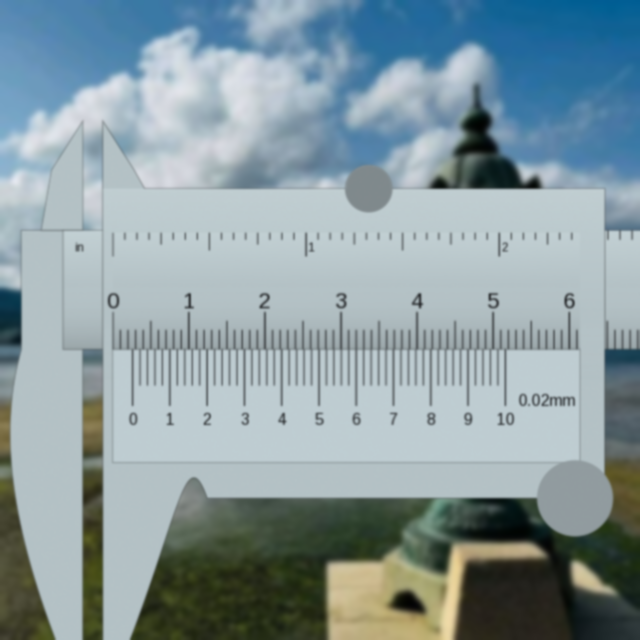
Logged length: {"value": 2.6, "unit": "mm"}
